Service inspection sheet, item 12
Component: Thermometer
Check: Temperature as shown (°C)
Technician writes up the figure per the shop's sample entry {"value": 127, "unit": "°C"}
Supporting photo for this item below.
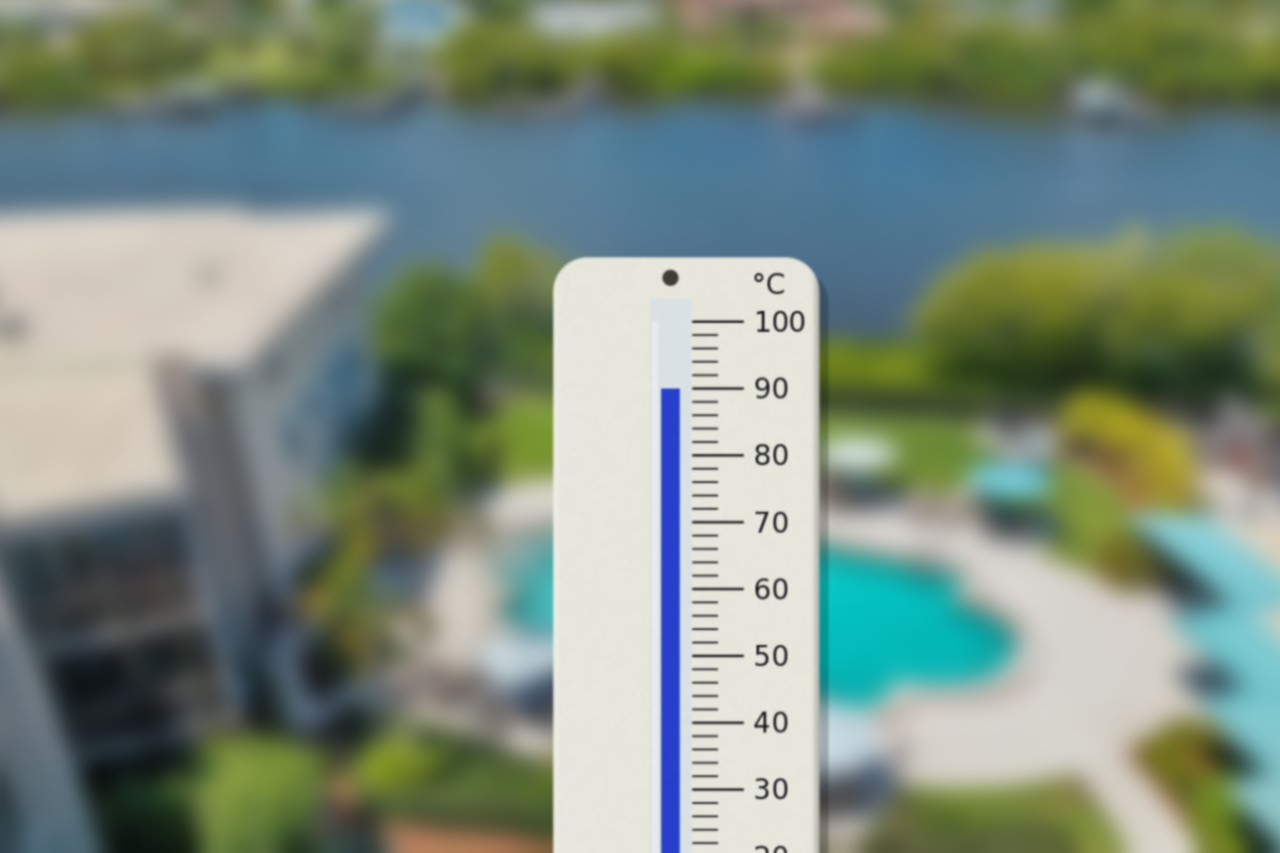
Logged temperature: {"value": 90, "unit": "°C"}
